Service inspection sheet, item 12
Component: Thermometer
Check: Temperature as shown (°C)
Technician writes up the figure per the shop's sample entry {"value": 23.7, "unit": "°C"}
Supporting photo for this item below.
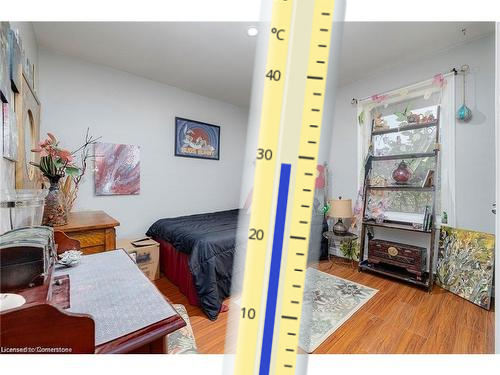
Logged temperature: {"value": 29, "unit": "°C"}
